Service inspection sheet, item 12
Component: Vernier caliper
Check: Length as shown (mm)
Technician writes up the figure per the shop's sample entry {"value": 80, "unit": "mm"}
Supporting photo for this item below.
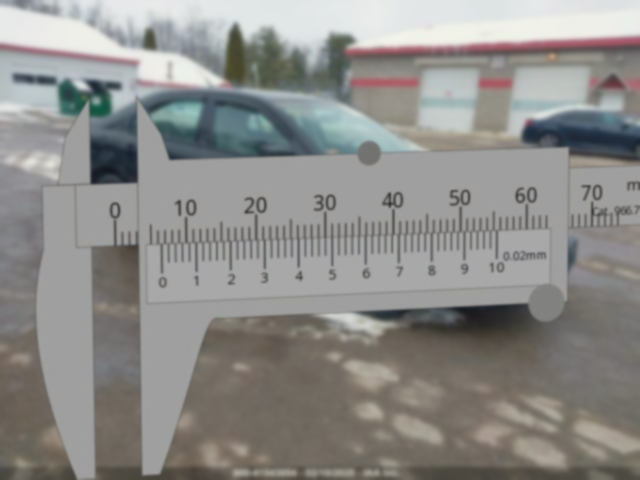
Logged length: {"value": 6.5, "unit": "mm"}
